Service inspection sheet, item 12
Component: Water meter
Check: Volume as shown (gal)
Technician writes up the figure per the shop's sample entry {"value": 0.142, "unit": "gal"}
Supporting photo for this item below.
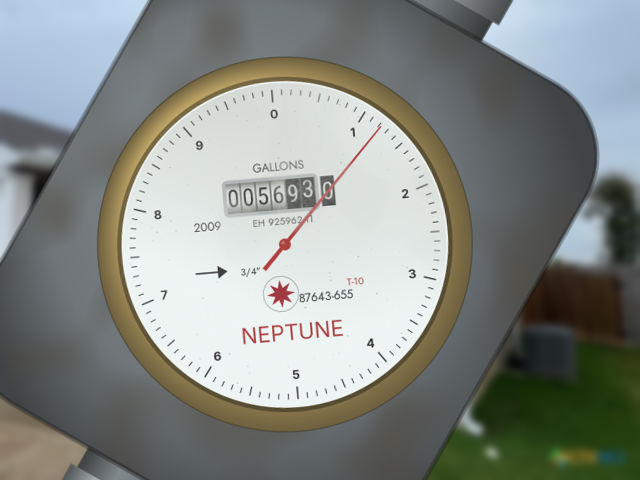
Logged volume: {"value": 56931.2, "unit": "gal"}
